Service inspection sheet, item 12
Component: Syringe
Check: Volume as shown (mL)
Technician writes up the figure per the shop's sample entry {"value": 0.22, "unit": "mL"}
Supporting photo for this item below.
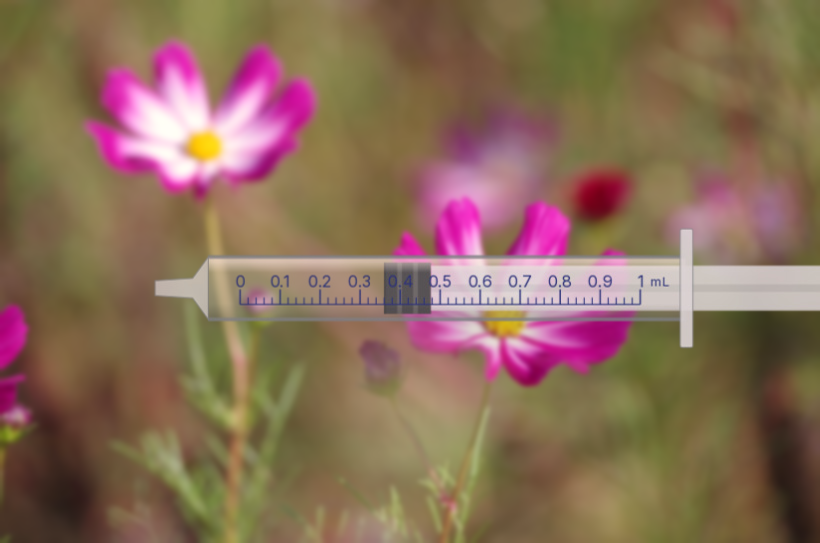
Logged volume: {"value": 0.36, "unit": "mL"}
